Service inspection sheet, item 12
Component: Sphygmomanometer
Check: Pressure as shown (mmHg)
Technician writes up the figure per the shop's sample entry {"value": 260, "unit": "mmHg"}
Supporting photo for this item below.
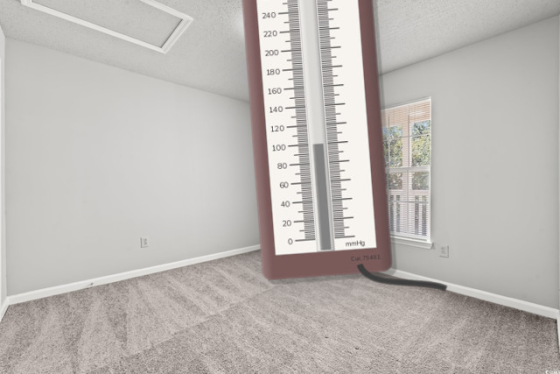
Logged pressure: {"value": 100, "unit": "mmHg"}
